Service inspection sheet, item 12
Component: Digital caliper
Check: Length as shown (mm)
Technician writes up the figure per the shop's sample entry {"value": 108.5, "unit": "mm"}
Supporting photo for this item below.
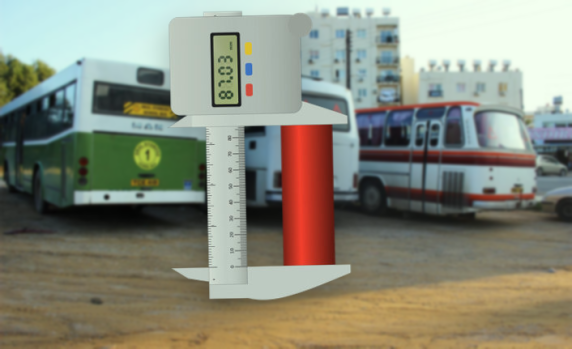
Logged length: {"value": 87.03, "unit": "mm"}
